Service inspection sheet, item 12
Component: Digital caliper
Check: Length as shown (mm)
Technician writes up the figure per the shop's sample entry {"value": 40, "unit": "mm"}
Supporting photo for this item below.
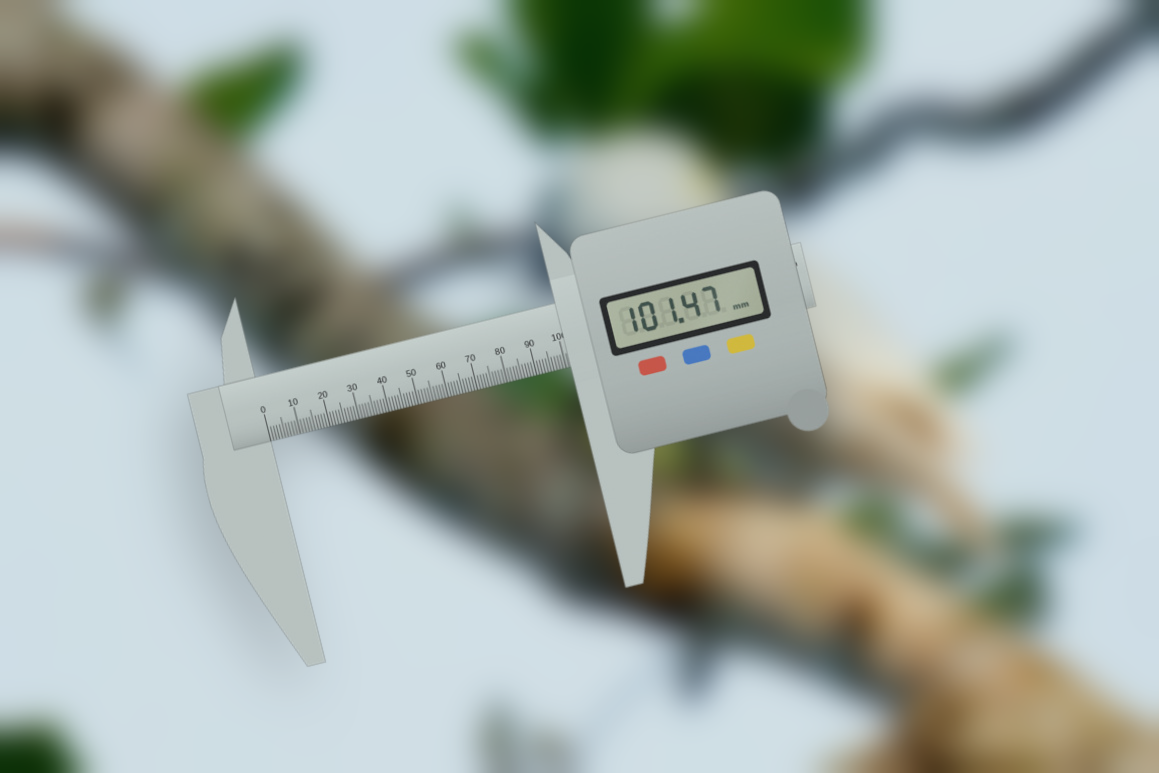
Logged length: {"value": 101.47, "unit": "mm"}
